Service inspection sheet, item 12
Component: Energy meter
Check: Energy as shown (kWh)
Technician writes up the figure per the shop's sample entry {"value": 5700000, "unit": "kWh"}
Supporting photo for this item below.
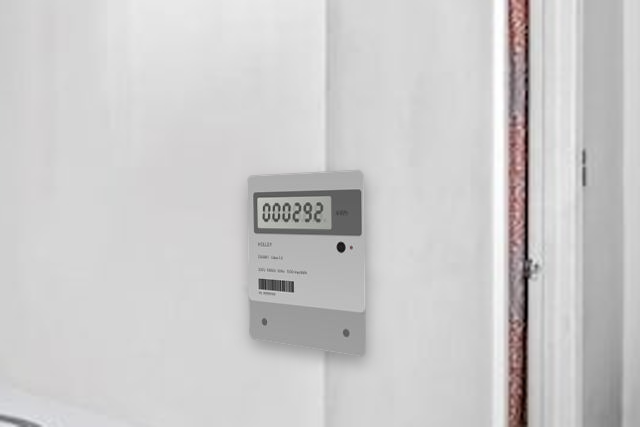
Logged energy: {"value": 292, "unit": "kWh"}
